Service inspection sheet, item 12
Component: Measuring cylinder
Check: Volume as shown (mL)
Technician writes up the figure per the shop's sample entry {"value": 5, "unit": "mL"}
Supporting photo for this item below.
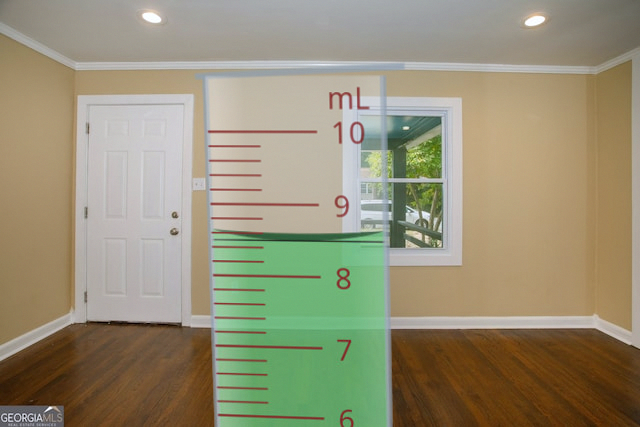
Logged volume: {"value": 8.5, "unit": "mL"}
